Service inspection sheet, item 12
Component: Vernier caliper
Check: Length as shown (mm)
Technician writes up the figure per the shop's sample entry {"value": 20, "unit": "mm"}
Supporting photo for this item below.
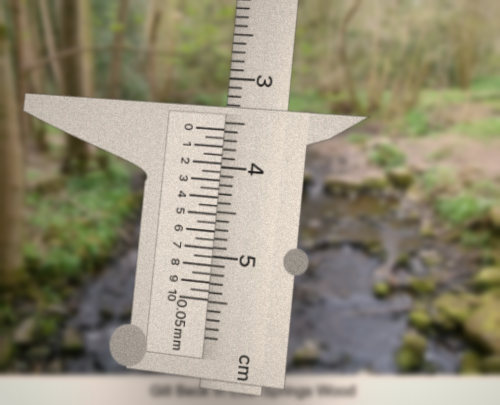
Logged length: {"value": 35.8, "unit": "mm"}
